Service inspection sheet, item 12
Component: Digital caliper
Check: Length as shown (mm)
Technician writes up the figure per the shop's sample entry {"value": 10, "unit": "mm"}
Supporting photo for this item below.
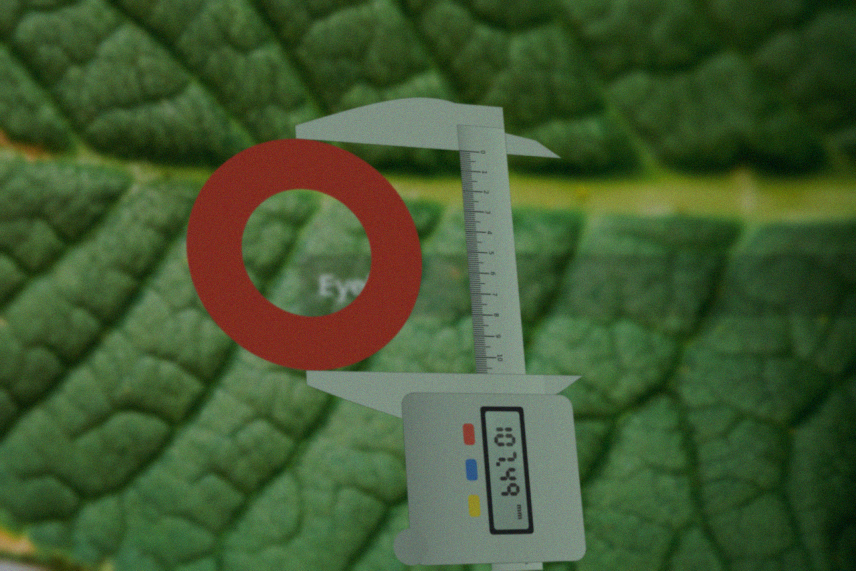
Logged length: {"value": 107.49, "unit": "mm"}
